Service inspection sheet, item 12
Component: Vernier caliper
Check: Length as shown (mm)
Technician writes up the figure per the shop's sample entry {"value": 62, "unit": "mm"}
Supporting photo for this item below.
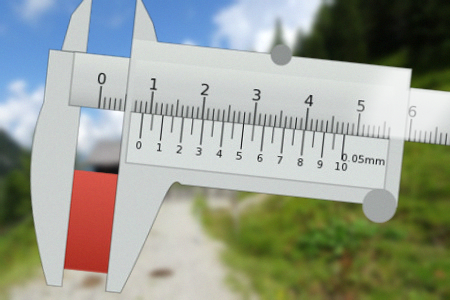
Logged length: {"value": 8.5, "unit": "mm"}
